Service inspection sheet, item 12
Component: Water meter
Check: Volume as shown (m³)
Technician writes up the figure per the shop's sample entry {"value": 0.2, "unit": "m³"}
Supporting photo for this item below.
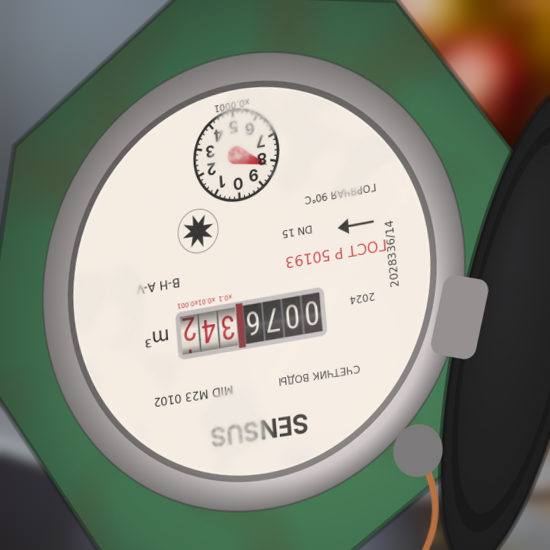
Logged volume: {"value": 76.3418, "unit": "m³"}
